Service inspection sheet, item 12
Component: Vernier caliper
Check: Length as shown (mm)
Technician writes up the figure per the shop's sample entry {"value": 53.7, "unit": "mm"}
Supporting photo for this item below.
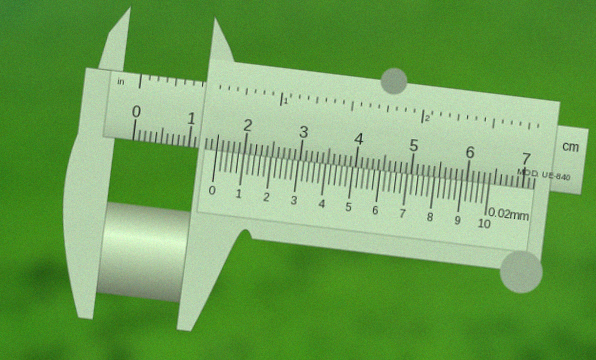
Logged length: {"value": 15.0, "unit": "mm"}
